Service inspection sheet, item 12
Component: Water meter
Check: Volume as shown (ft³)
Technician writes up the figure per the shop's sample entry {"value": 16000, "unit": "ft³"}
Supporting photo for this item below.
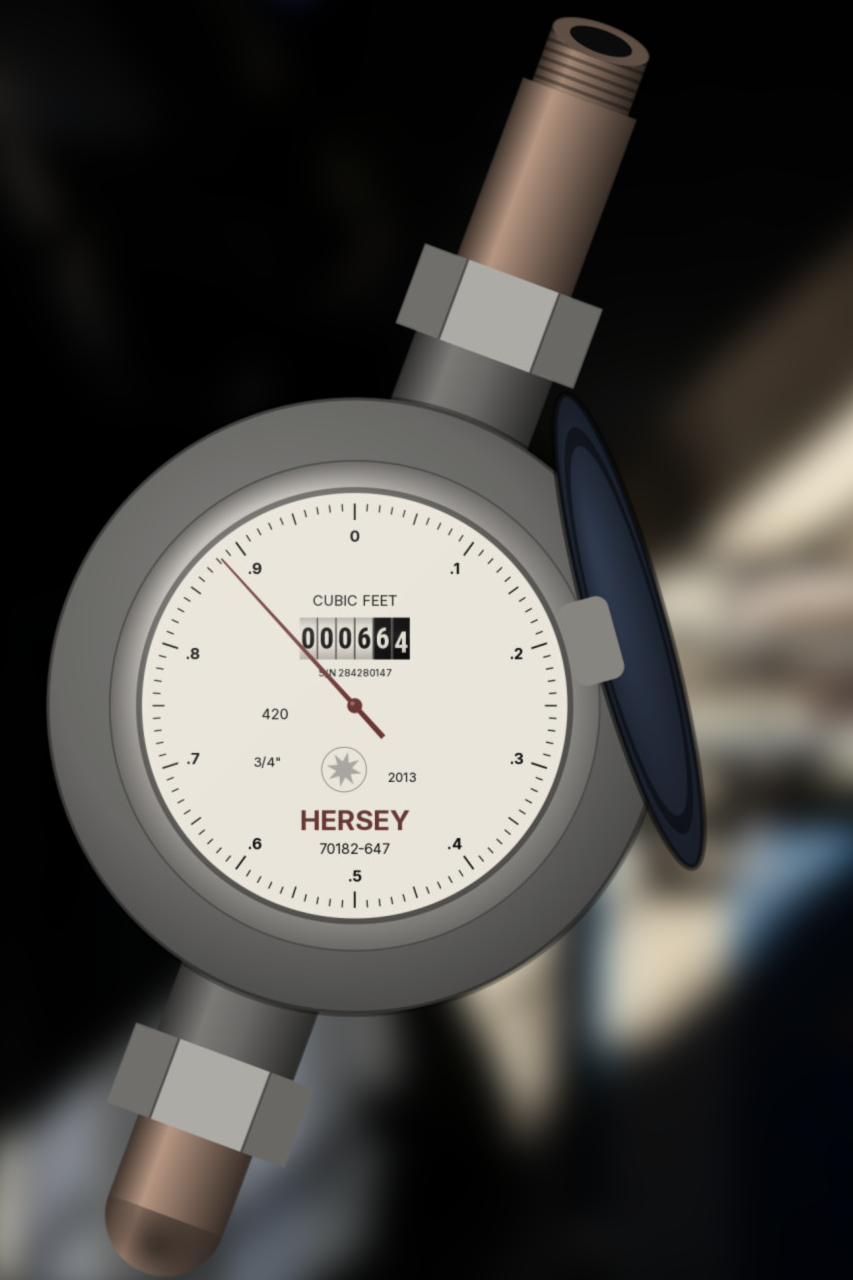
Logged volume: {"value": 663.88, "unit": "ft³"}
